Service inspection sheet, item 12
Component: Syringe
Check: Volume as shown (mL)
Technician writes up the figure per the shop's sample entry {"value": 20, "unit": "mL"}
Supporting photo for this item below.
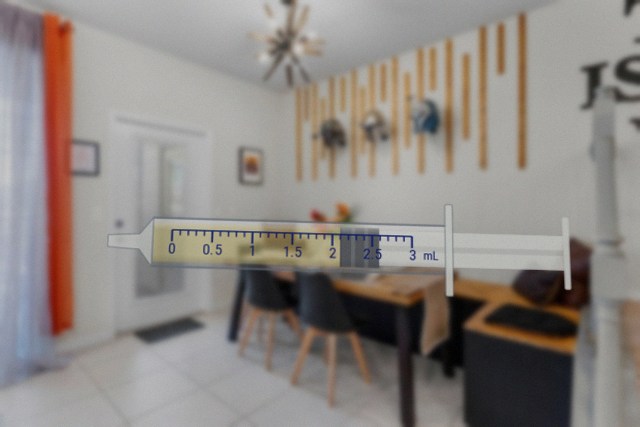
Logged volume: {"value": 2.1, "unit": "mL"}
